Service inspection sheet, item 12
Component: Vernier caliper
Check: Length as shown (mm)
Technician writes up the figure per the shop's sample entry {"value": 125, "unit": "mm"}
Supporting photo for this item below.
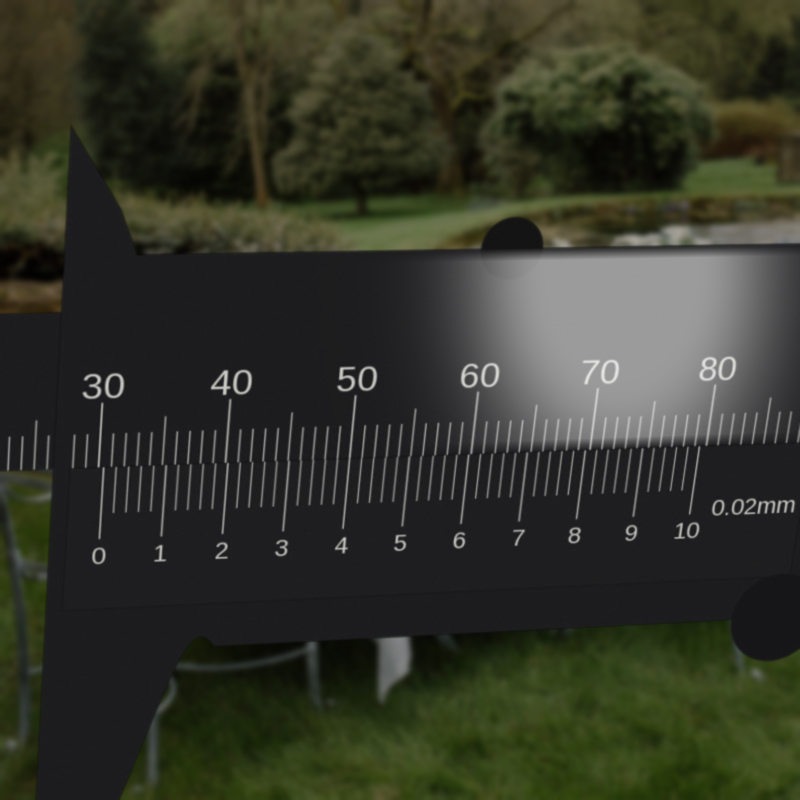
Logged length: {"value": 30.4, "unit": "mm"}
